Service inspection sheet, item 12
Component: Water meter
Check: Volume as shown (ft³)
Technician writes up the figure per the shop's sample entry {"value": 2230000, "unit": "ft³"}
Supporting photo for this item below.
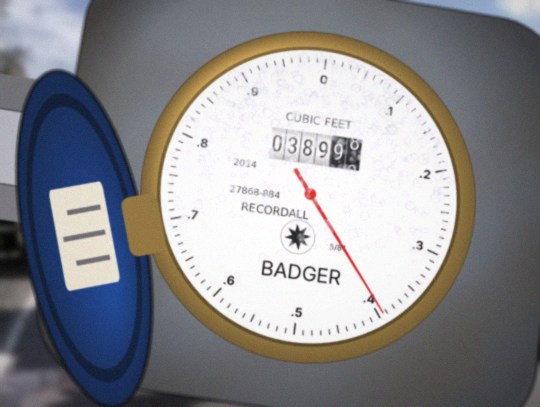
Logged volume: {"value": 38998.39, "unit": "ft³"}
